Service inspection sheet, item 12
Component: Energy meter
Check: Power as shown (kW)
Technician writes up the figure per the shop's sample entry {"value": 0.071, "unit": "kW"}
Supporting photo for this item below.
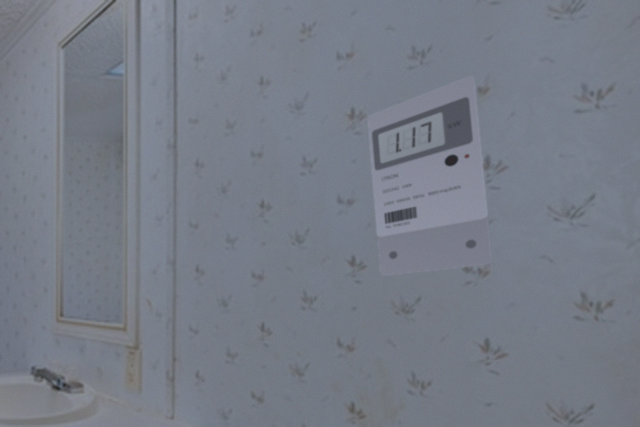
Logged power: {"value": 1.17, "unit": "kW"}
